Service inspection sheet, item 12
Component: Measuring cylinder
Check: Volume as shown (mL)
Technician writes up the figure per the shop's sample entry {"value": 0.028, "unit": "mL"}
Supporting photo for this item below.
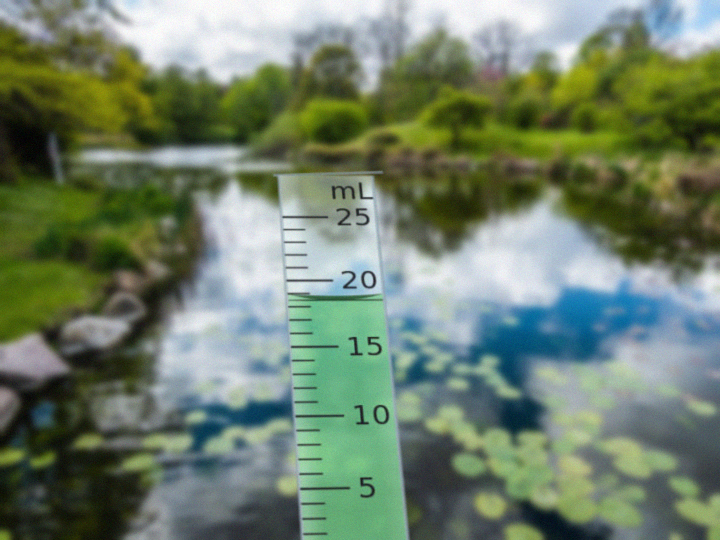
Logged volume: {"value": 18.5, "unit": "mL"}
